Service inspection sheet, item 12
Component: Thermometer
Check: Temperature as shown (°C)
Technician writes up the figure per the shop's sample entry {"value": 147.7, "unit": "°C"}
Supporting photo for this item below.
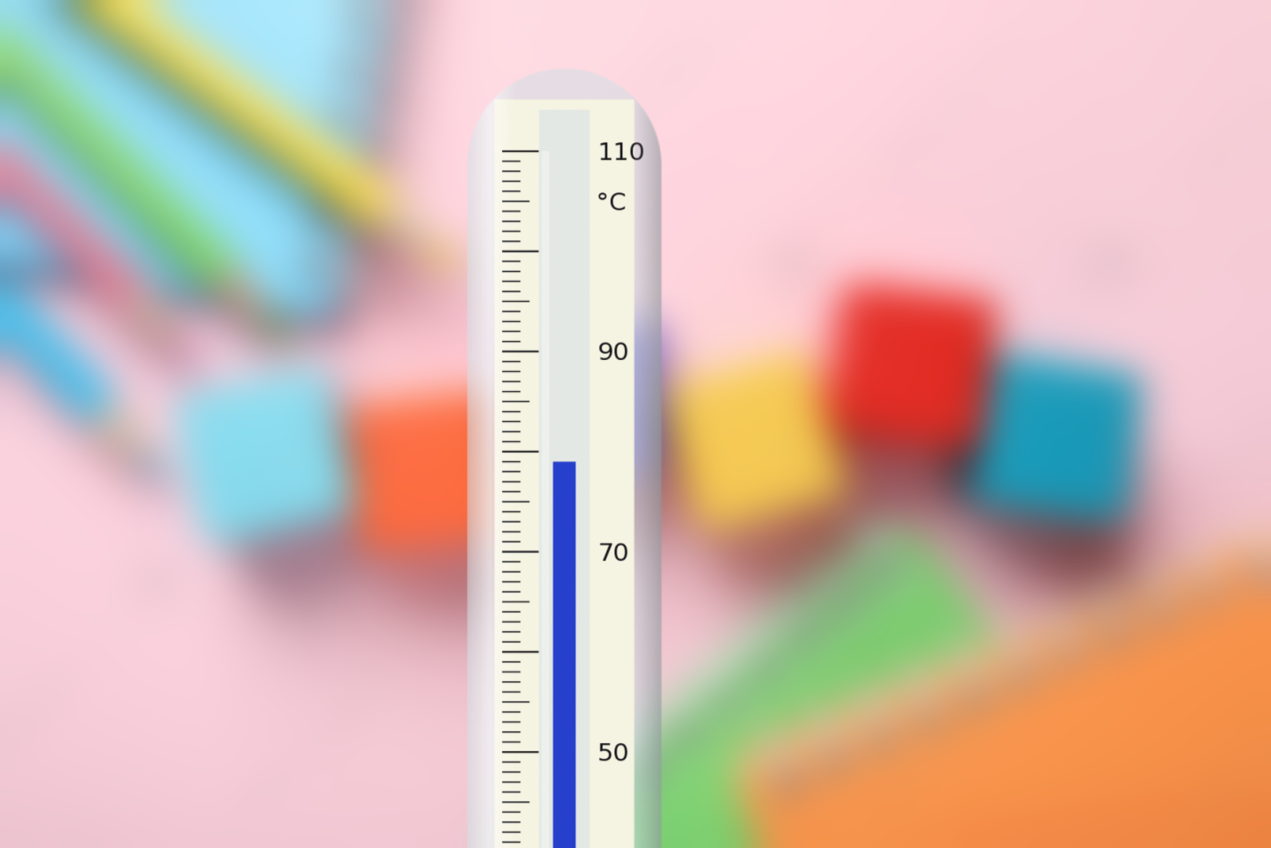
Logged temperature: {"value": 79, "unit": "°C"}
